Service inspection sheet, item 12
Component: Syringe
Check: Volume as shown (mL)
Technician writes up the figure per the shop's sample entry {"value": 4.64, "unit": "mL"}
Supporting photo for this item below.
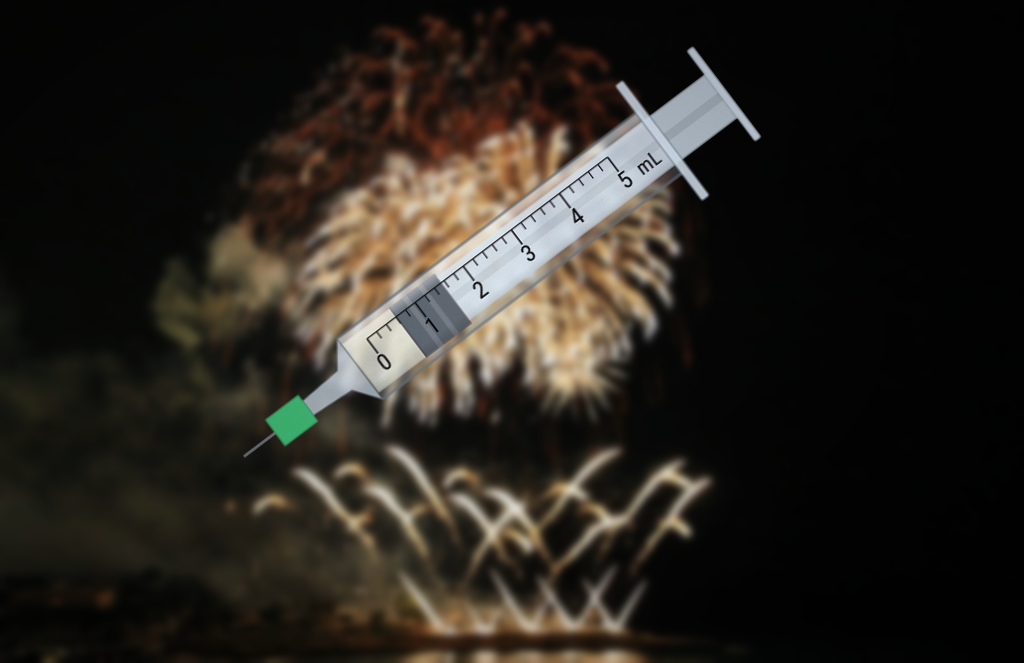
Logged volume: {"value": 0.6, "unit": "mL"}
